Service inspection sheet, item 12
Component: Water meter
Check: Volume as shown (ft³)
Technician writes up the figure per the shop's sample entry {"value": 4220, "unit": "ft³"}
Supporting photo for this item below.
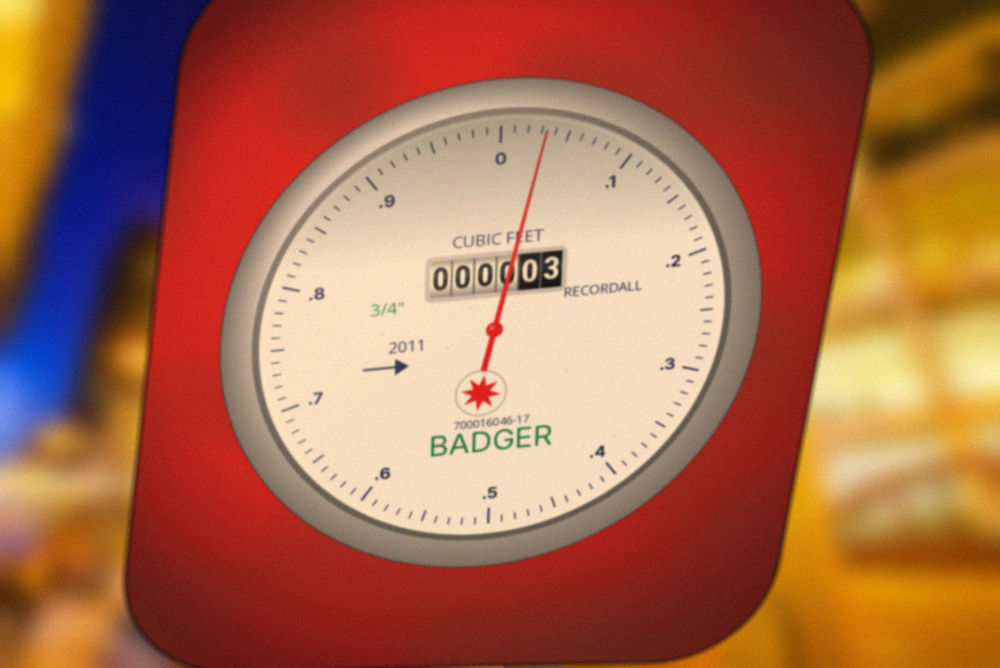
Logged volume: {"value": 3.03, "unit": "ft³"}
